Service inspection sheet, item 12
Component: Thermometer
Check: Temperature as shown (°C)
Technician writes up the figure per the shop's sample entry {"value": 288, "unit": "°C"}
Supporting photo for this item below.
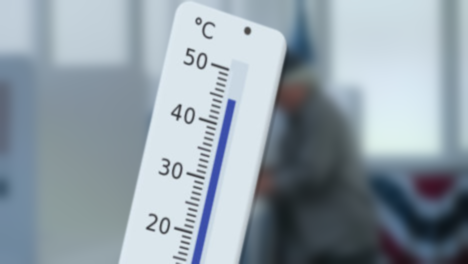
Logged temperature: {"value": 45, "unit": "°C"}
